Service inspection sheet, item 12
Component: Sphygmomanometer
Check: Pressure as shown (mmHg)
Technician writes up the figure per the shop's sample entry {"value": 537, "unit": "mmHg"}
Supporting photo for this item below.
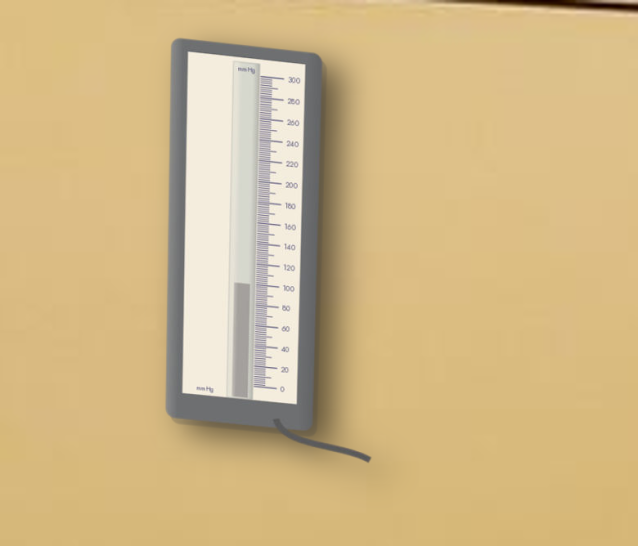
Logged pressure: {"value": 100, "unit": "mmHg"}
